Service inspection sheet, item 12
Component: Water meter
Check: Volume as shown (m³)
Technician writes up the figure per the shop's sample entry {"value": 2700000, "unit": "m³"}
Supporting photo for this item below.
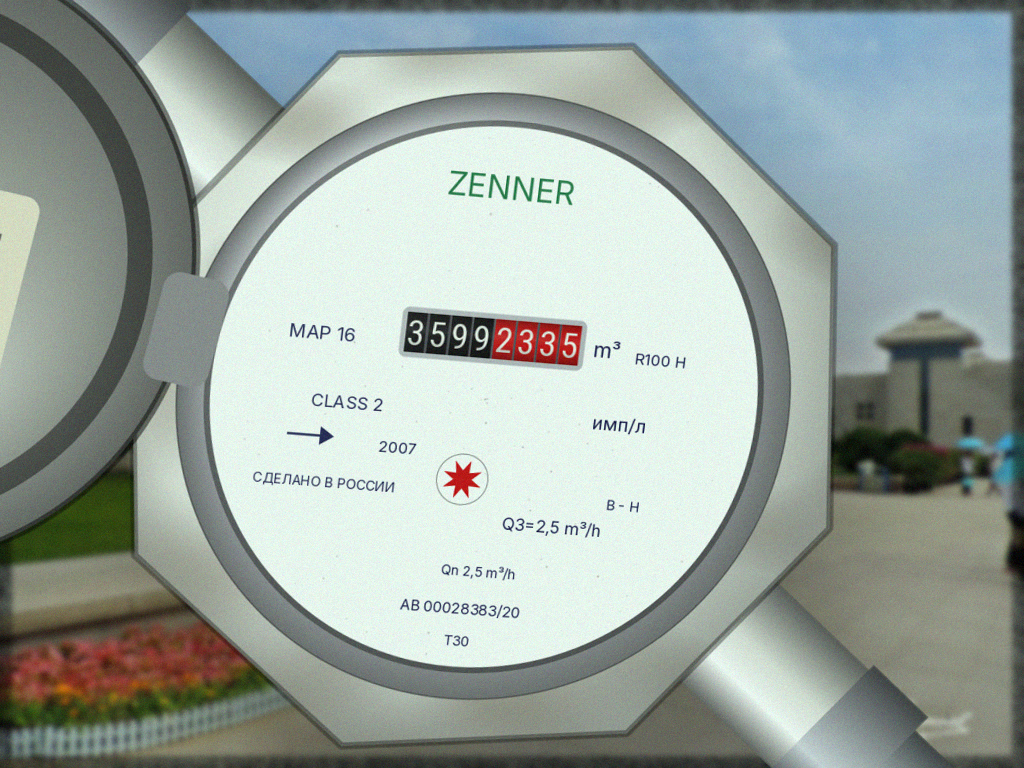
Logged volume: {"value": 3599.2335, "unit": "m³"}
